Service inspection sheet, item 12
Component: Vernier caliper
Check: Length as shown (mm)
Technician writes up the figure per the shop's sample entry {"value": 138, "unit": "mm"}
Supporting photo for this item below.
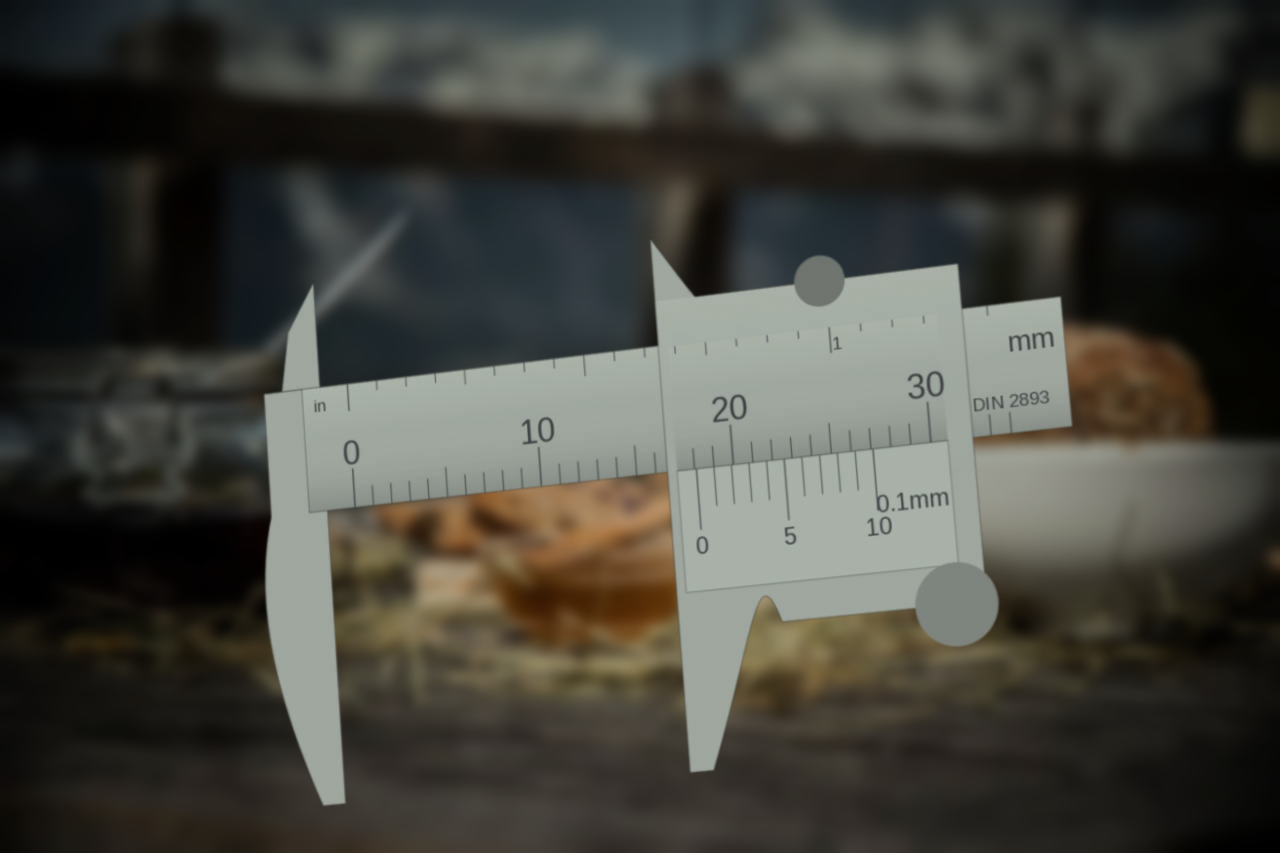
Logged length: {"value": 18.1, "unit": "mm"}
